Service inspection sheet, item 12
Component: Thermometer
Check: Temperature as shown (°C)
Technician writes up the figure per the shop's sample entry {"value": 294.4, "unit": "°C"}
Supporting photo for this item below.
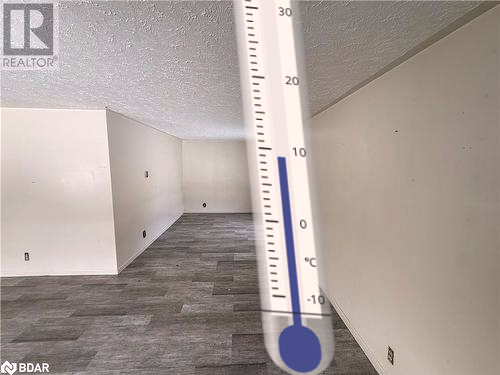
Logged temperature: {"value": 9, "unit": "°C"}
